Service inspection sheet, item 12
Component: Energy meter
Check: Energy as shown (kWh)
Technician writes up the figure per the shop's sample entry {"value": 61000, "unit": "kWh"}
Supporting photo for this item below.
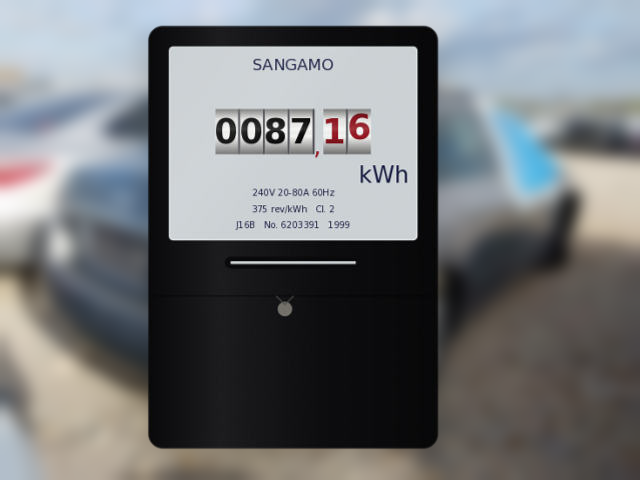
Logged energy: {"value": 87.16, "unit": "kWh"}
